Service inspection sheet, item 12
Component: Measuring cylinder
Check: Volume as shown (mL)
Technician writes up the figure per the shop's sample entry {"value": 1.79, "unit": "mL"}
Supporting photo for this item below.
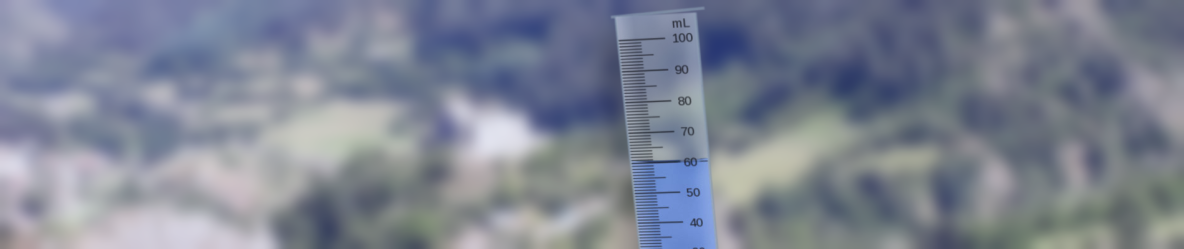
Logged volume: {"value": 60, "unit": "mL"}
